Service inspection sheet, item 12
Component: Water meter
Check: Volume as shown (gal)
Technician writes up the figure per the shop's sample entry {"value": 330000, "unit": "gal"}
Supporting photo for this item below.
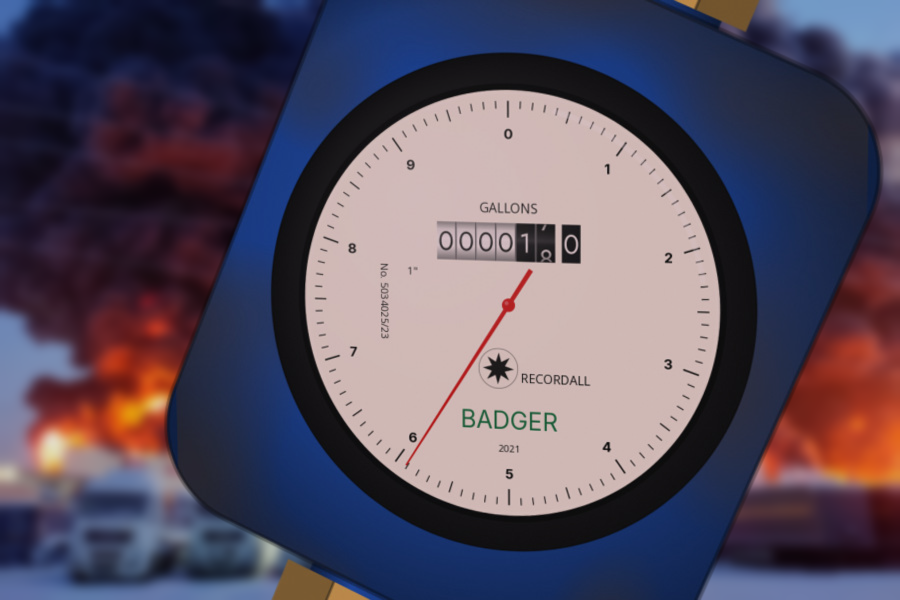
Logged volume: {"value": 175.9, "unit": "gal"}
